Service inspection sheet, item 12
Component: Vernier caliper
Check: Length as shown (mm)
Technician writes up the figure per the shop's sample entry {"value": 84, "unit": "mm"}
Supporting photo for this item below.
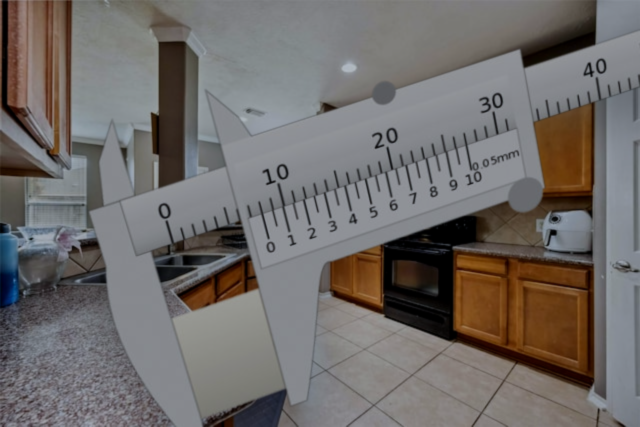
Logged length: {"value": 8.0, "unit": "mm"}
